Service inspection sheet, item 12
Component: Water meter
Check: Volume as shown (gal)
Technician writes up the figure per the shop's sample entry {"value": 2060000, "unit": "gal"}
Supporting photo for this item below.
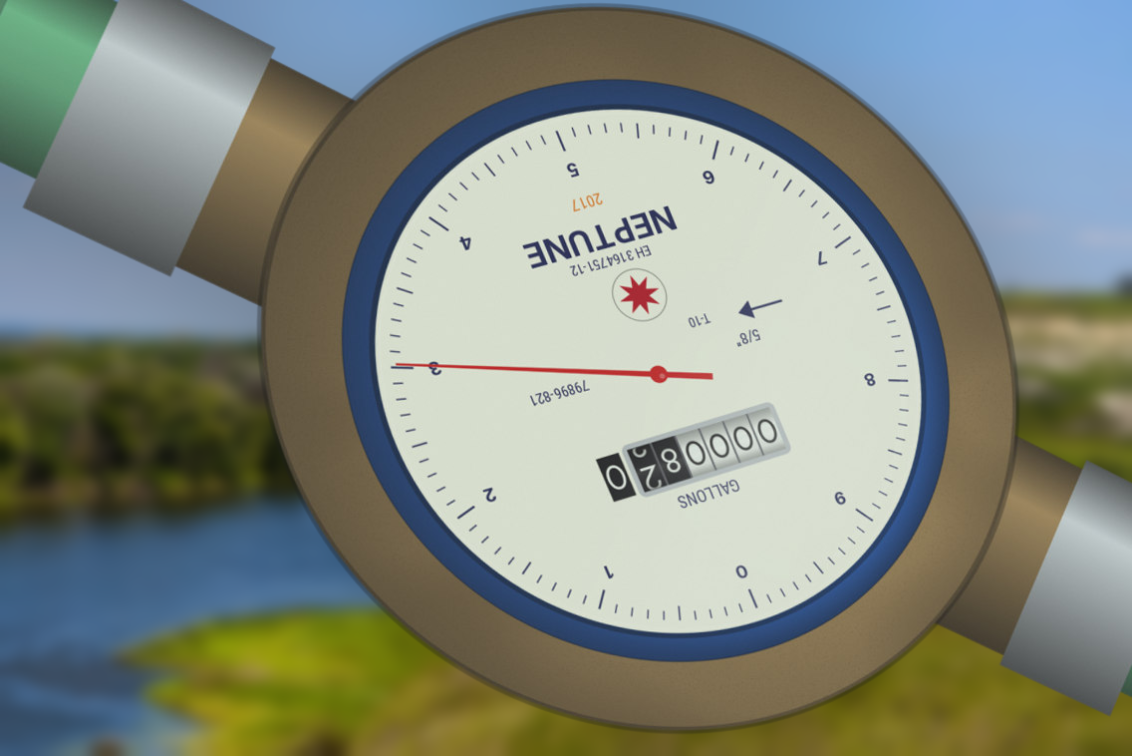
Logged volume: {"value": 823.0, "unit": "gal"}
